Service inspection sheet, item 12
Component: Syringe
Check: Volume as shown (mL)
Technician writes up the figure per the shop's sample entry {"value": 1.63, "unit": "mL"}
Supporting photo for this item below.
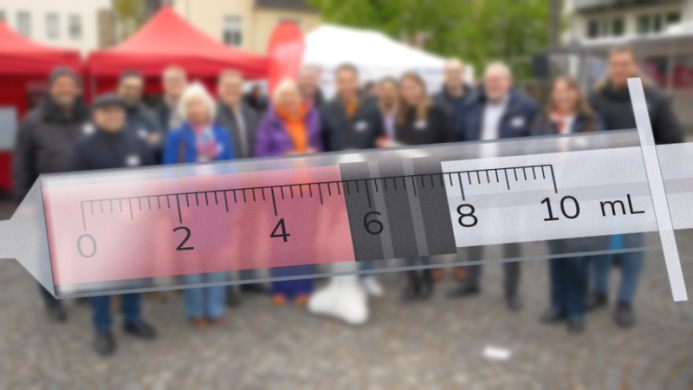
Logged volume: {"value": 5.5, "unit": "mL"}
